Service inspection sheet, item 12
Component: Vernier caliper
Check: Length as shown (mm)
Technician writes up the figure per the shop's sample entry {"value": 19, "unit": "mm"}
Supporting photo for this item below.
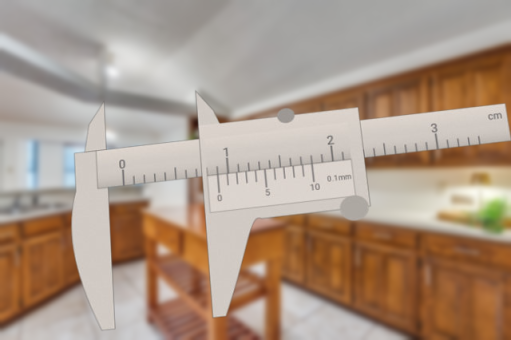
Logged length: {"value": 9.0, "unit": "mm"}
